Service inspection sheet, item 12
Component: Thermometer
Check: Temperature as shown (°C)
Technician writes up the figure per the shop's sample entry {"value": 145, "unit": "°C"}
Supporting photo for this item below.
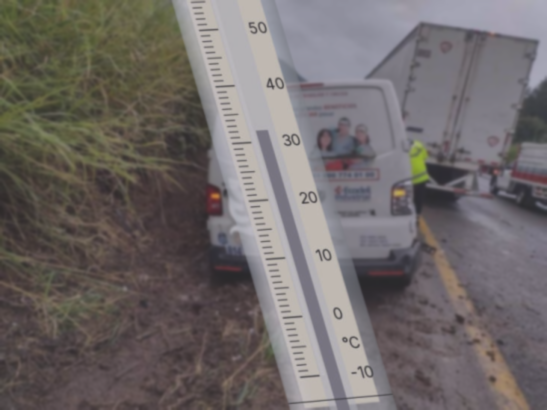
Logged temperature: {"value": 32, "unit": "°C"}
